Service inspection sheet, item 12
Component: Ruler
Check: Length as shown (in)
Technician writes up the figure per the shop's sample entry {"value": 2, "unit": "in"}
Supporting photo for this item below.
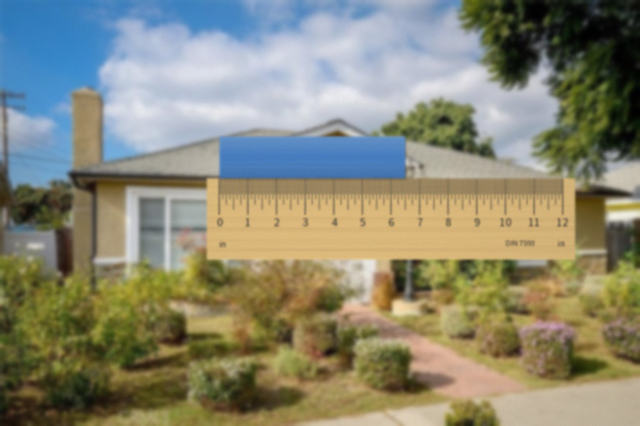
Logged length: {"value": 6.5, "unit": "in"}
